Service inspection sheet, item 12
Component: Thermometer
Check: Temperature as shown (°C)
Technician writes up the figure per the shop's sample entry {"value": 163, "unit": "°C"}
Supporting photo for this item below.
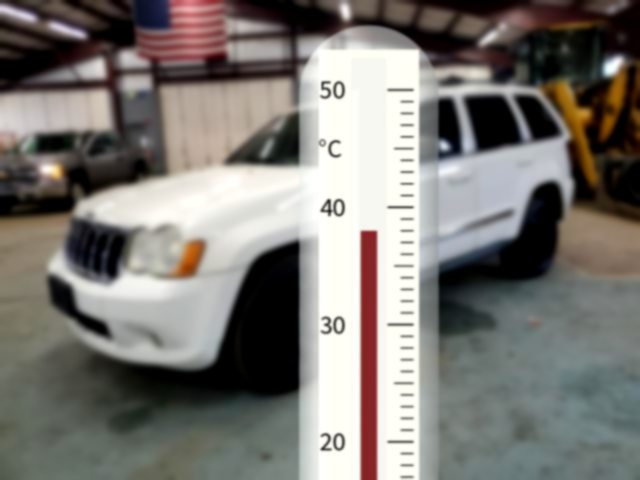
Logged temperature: {"value": 38, "unit": "°C"}
